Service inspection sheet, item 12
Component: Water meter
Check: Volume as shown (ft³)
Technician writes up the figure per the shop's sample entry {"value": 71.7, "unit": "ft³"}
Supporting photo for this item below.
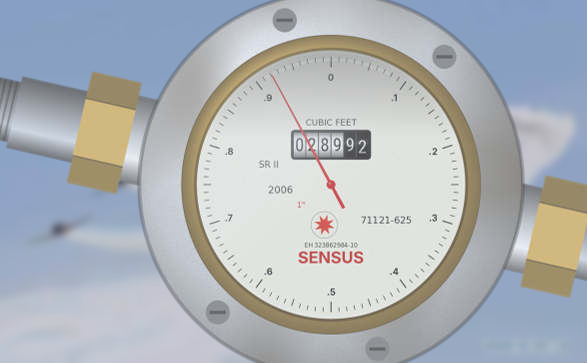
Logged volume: {"value": 28991.92, "unit": "ft³"}
